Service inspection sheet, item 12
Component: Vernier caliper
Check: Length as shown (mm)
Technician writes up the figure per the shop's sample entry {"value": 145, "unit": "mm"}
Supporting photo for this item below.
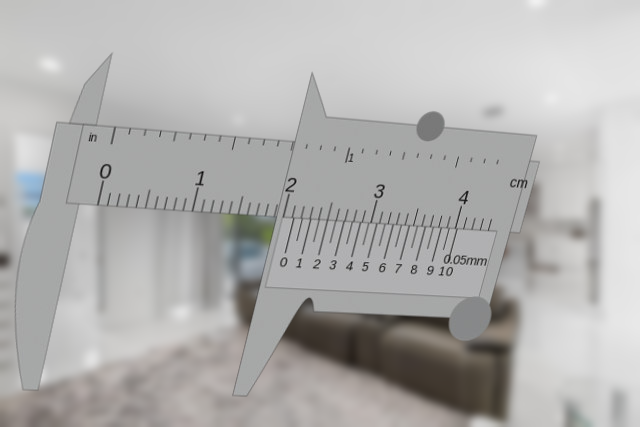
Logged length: {"value": 21.2, "unit": "mm"}
